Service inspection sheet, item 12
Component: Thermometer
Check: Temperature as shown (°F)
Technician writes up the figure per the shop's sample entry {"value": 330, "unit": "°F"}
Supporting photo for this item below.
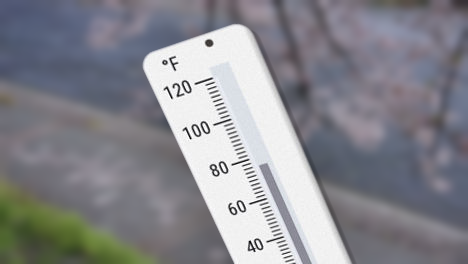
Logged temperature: {"value": 76, "unit": "°F"}
